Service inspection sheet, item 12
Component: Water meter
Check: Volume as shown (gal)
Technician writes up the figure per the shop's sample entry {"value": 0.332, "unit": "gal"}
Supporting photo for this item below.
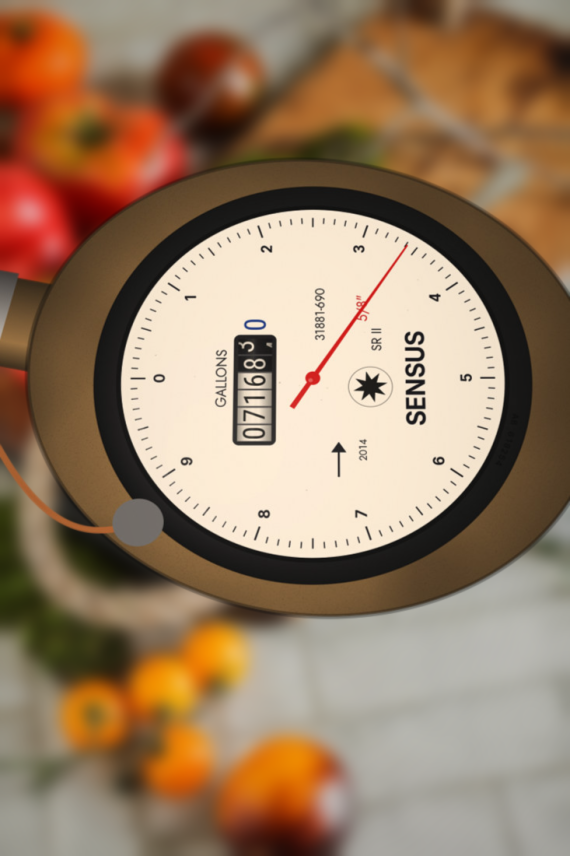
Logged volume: {"value": 716833.4, "unit": "gal"}
